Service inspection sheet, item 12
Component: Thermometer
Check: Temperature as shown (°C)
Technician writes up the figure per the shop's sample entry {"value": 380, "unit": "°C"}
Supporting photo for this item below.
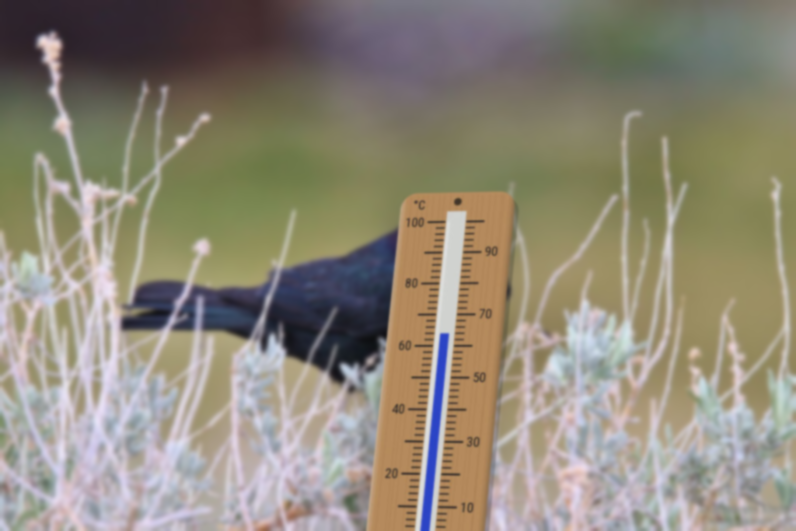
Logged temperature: {"value": 64, "unit": "°C"}
